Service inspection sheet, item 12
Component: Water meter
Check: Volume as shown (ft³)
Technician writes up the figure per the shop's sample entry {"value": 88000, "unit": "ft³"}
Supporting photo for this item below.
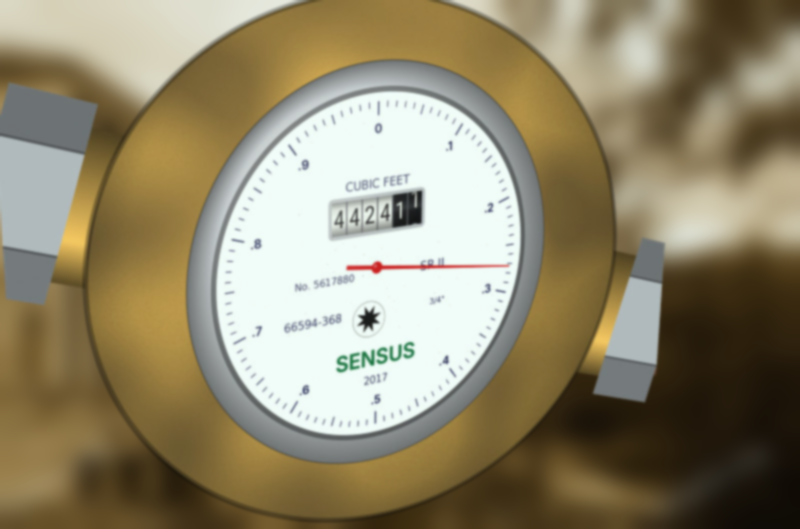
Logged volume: {"value": 442411.27, "unit": "ft³"}
